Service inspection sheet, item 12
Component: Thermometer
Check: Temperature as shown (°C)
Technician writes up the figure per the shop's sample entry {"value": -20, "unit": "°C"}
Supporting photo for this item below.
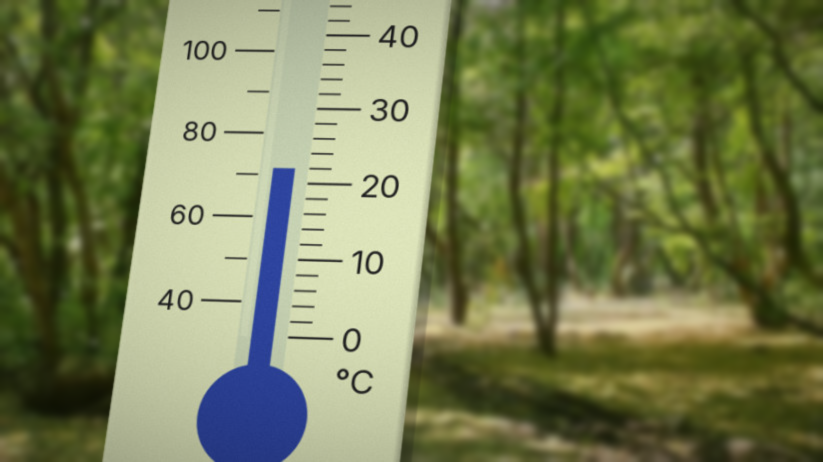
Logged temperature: {"value": 22, "unit": "°C"}
